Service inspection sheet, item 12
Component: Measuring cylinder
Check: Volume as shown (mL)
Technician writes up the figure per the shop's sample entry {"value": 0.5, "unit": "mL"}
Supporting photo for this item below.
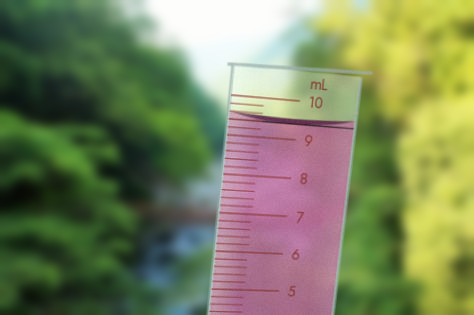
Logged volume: {"value": 9.4, "unit": "mL"}
